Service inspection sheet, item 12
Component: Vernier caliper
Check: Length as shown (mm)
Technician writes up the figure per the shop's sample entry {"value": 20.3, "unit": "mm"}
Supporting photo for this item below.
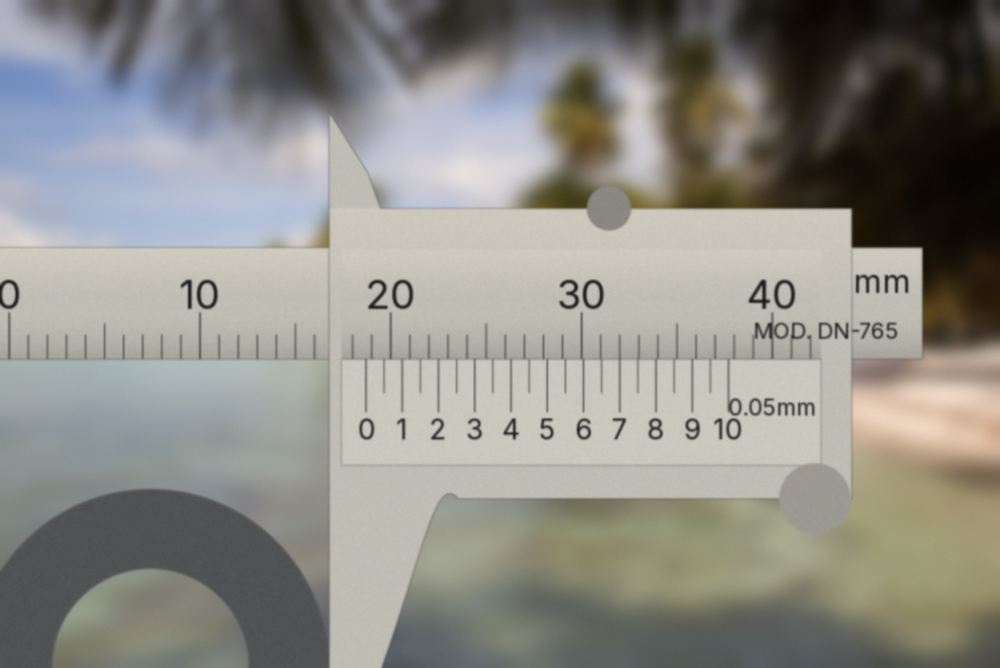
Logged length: {"value": 18.7, "unit": "mm"}
